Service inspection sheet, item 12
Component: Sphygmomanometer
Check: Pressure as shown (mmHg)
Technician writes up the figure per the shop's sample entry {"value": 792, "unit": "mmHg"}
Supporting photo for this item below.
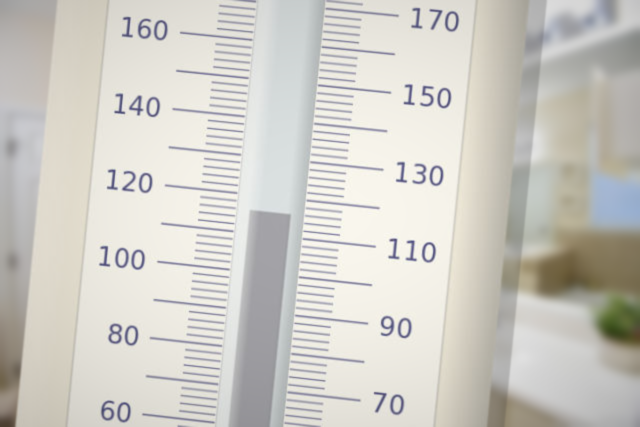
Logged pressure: {"value": 116, "unit": "mmHg"}
